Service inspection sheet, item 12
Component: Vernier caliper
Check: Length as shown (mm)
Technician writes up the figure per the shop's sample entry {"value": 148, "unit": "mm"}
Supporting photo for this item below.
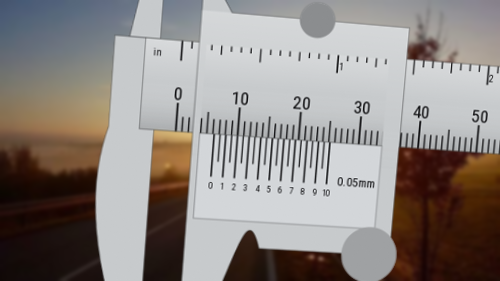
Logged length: {"value": 6.2, "unit": "mm"}
